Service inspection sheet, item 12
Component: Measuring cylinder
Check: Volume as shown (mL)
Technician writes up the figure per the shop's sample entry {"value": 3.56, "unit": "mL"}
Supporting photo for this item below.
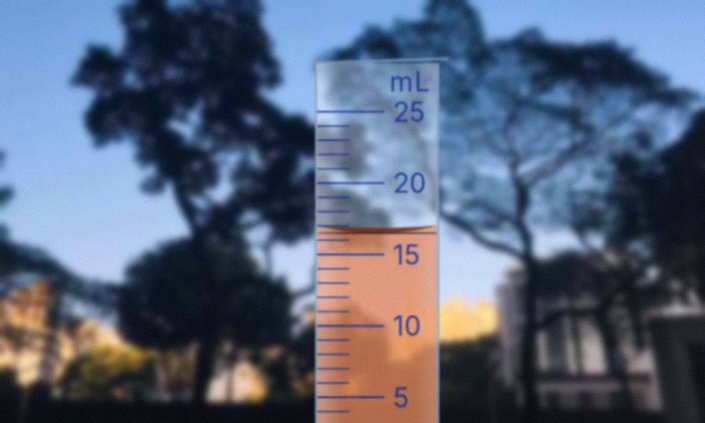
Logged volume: {"value": 16.5, "unit": "mL"}
